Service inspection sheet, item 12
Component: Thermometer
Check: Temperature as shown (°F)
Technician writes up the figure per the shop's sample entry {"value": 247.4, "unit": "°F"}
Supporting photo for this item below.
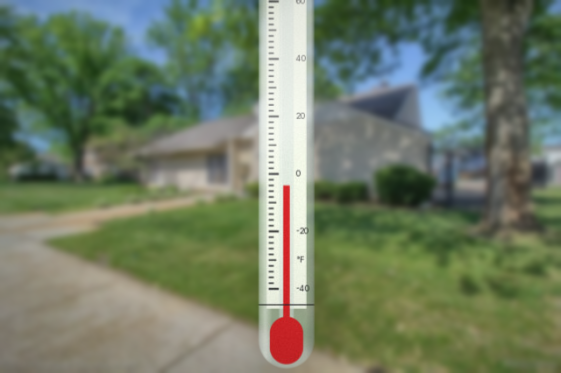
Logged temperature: {"value": -4, "unit": "°F"}
